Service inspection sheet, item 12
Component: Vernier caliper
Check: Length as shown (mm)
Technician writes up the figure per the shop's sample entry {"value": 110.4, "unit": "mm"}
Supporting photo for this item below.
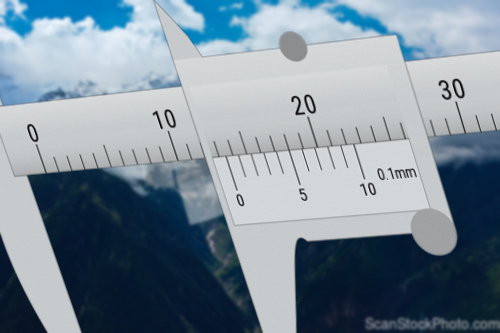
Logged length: {"value": 13.5, "unit": "mm"}
